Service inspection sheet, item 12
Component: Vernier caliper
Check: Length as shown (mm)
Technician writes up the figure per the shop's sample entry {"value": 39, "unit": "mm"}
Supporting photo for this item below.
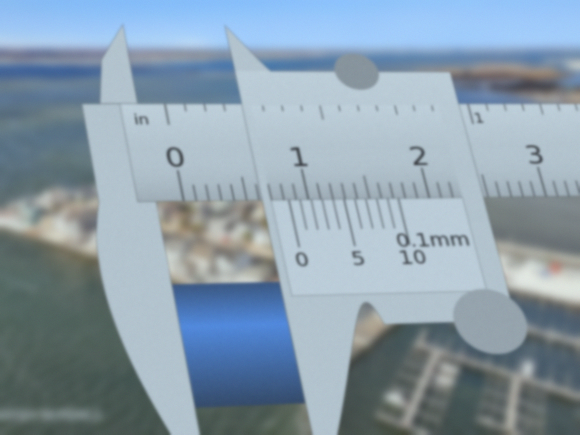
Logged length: {"value": 8.4, "unit": "mm"}
